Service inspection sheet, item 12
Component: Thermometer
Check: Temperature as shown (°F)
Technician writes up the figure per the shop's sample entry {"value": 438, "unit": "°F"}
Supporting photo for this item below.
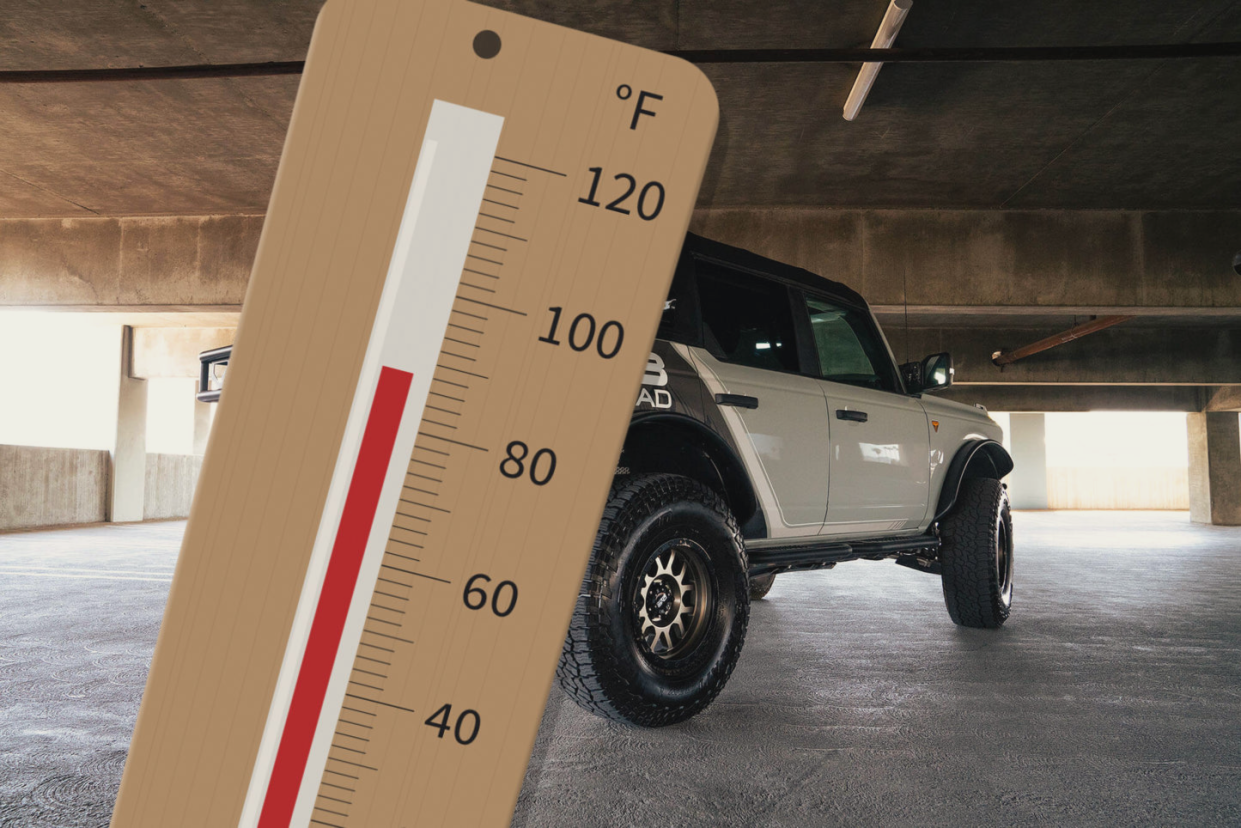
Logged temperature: {"value": 88, "unit": "°F"}
